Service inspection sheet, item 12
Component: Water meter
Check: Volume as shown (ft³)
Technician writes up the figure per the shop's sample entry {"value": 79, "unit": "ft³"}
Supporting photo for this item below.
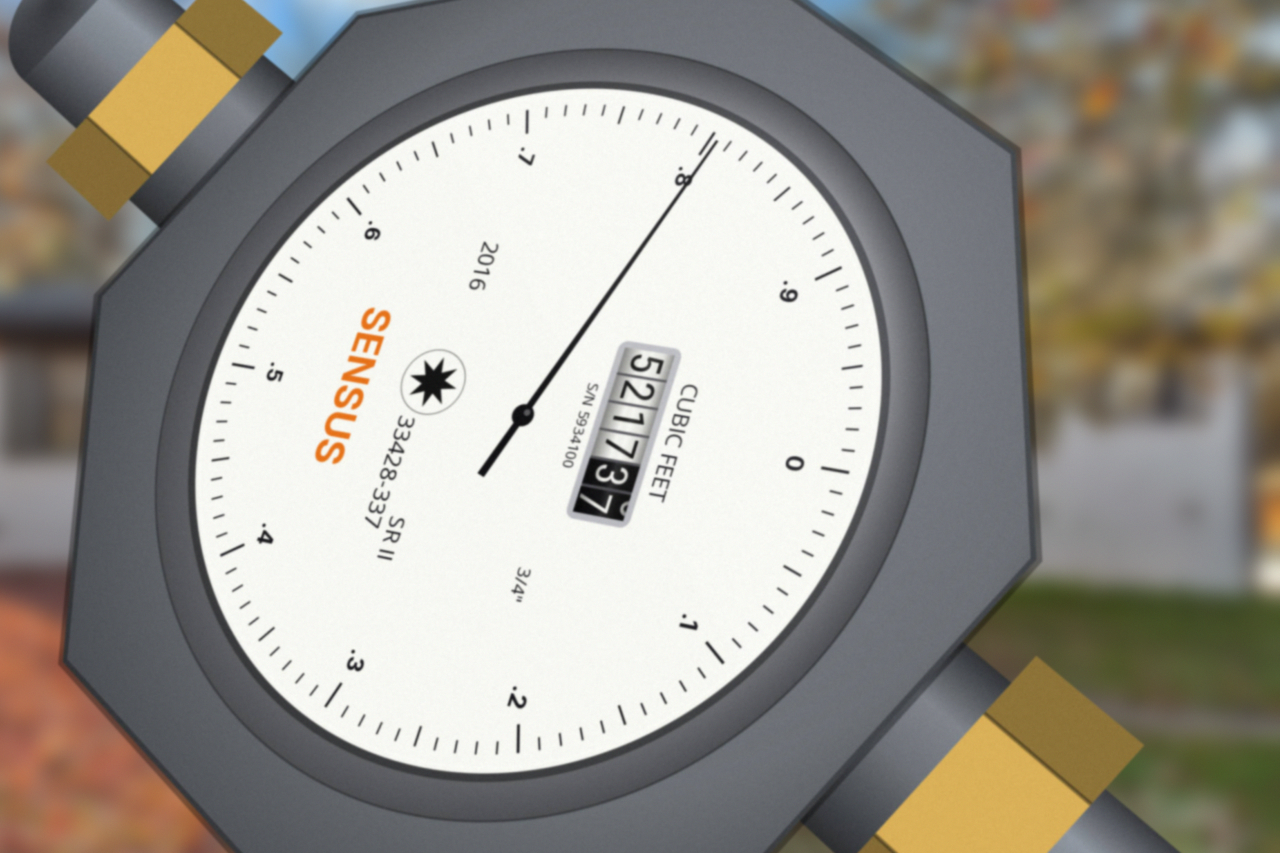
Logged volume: {"value": 521736.80, "unit": "ft³"}
